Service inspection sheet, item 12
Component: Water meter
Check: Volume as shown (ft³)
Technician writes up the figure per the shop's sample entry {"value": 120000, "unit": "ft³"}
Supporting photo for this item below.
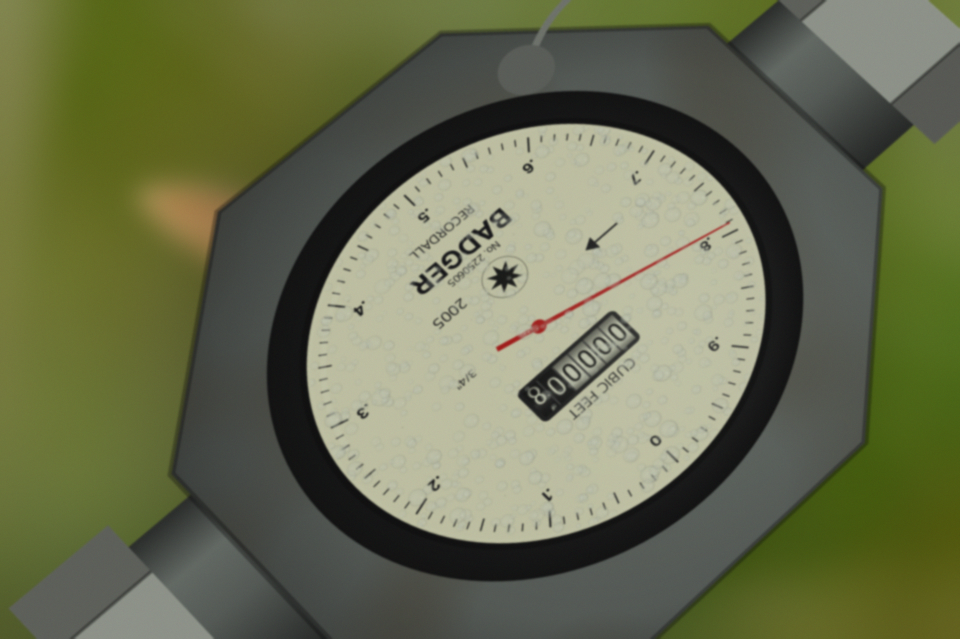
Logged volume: {"value": 7.79, "unit": "ft³"}
